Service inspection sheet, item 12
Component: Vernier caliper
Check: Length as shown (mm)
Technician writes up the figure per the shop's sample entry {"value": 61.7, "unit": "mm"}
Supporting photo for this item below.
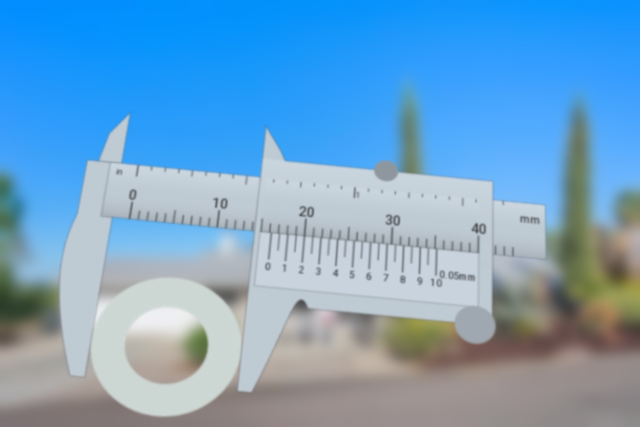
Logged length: {"value": 16.2, "unit": "mm"}
